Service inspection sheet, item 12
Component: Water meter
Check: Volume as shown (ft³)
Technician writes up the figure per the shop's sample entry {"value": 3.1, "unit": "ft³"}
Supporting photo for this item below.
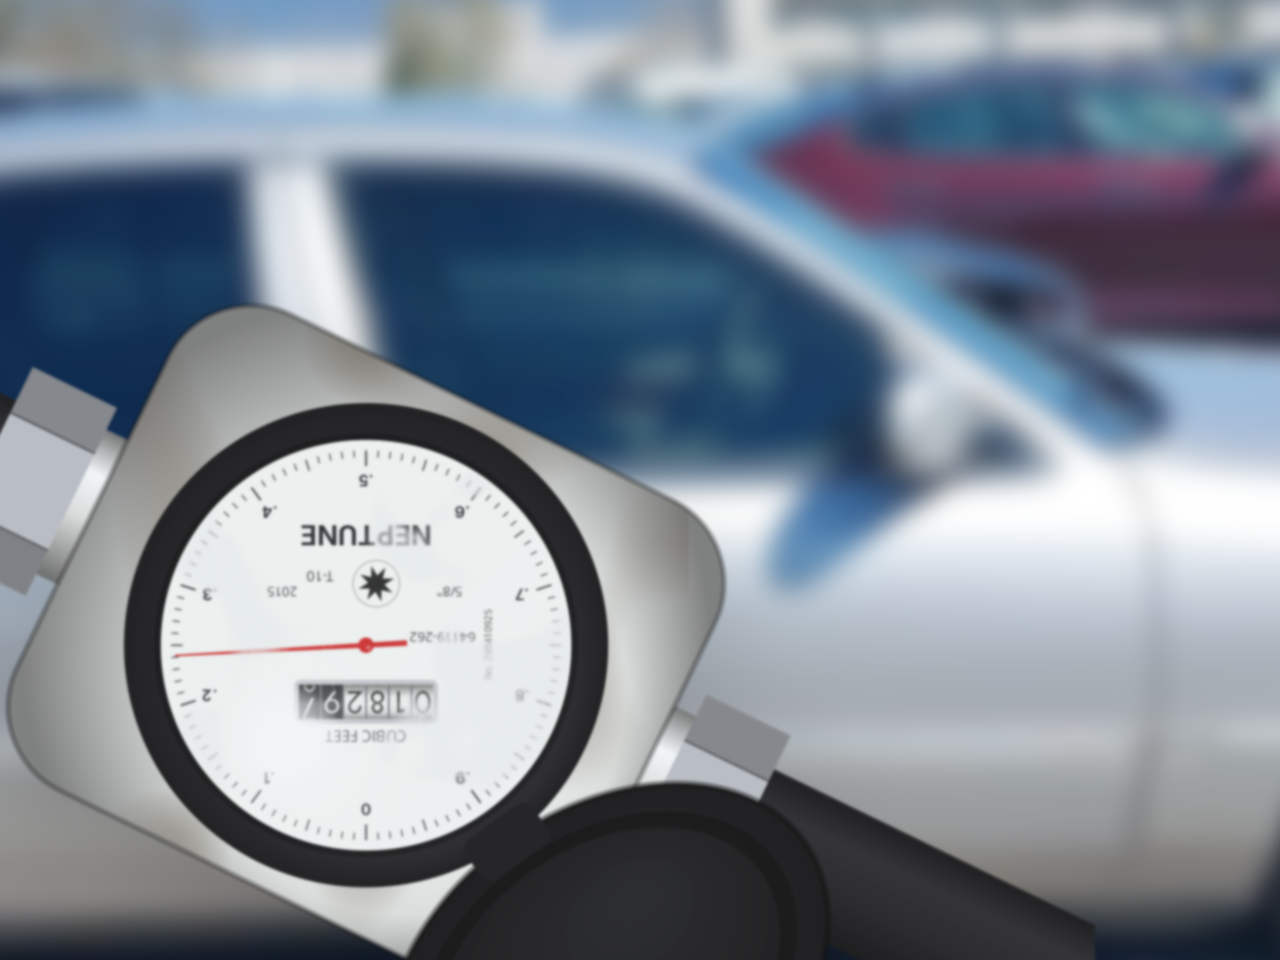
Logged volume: {"value": 18297.24, "unit": "ft³"}
